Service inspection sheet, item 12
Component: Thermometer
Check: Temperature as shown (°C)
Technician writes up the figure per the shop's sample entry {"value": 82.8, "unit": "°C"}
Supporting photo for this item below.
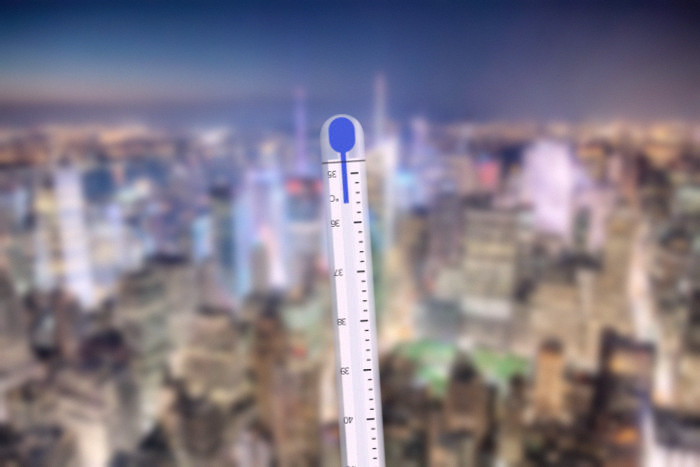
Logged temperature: {"value": 35.6, "unit": "°C"}
